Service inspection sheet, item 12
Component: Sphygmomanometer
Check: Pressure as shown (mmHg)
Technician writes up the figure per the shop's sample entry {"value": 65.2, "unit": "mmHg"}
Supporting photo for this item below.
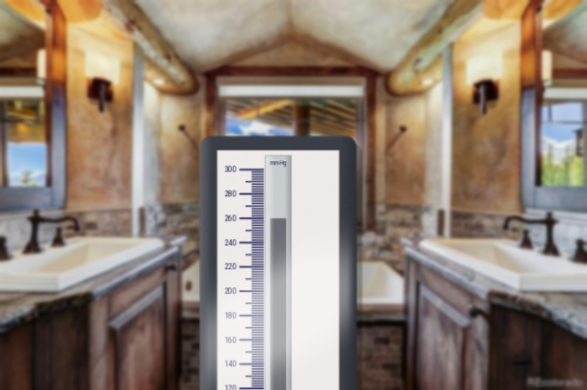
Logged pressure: {"value": 260, "unit": "mmHg"}
